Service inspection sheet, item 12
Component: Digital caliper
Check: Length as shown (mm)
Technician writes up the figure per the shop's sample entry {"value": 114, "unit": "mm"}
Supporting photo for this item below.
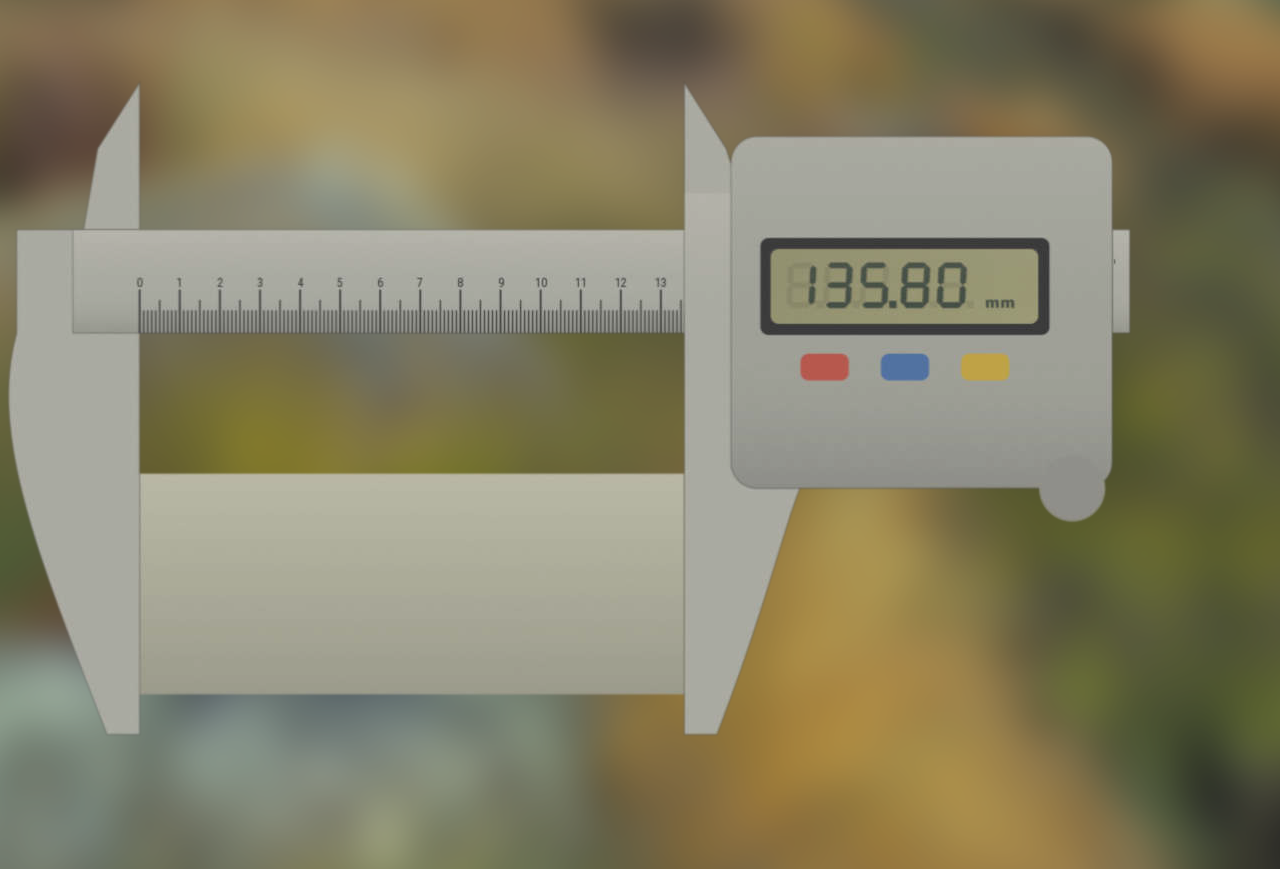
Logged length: {"value": 135.80, "unit": "mm"}
